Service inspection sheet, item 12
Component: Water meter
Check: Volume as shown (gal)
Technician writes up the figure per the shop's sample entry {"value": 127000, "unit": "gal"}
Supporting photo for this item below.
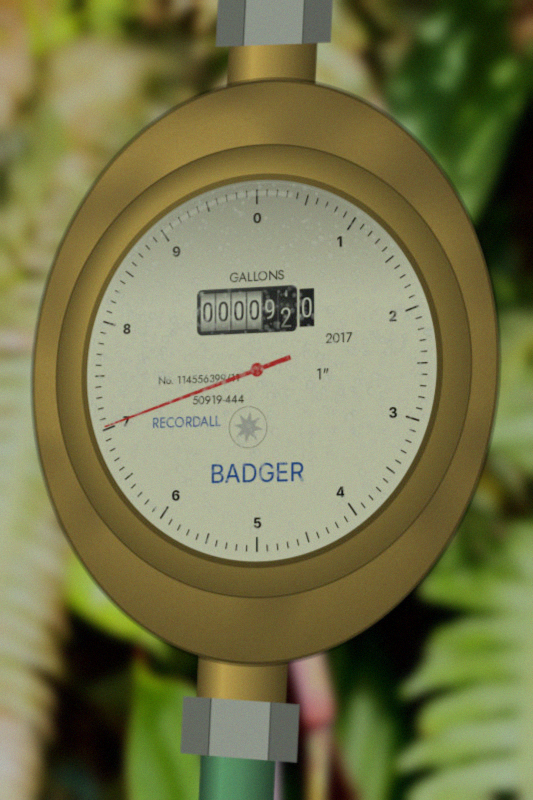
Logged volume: {"value": 917.0, "unit": "gal"}
